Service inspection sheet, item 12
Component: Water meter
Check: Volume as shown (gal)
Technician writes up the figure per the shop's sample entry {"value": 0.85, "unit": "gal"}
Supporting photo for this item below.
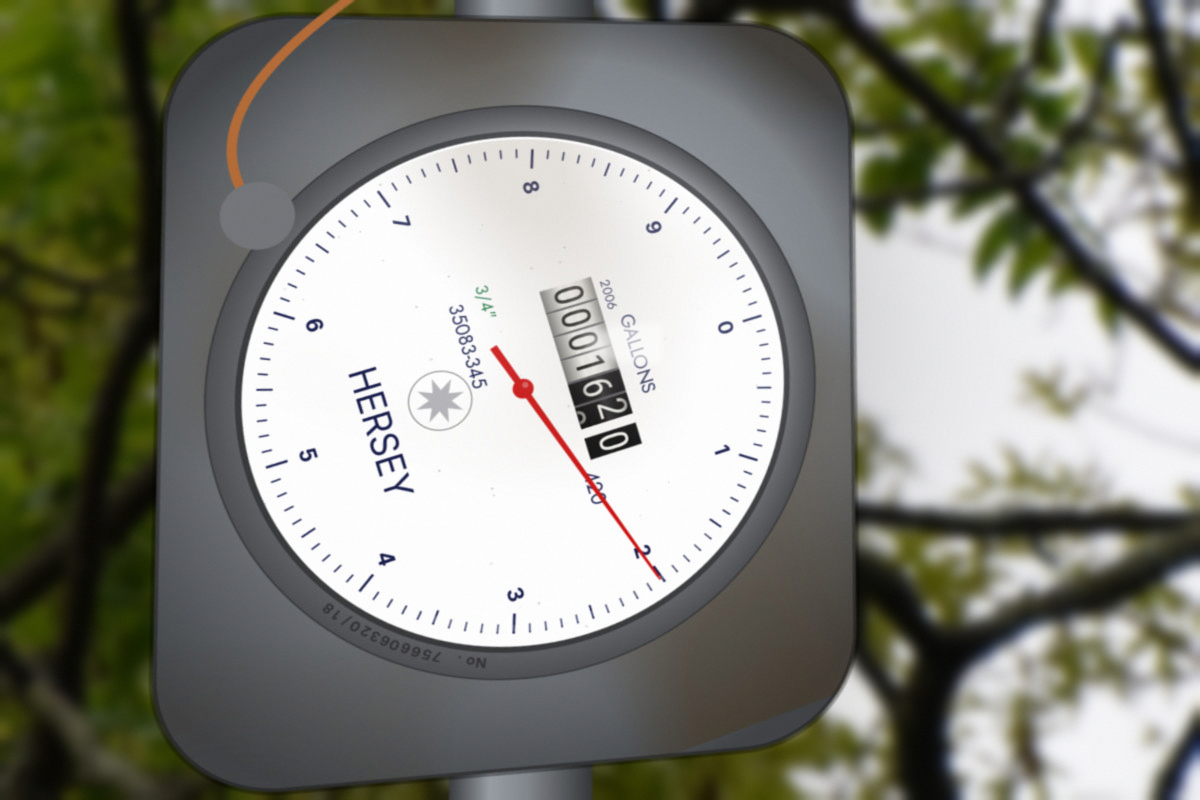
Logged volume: {"value": 1622.0, "unit": "gal"}
